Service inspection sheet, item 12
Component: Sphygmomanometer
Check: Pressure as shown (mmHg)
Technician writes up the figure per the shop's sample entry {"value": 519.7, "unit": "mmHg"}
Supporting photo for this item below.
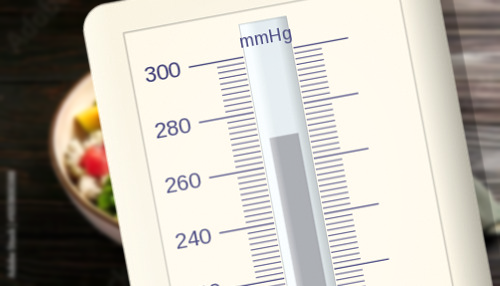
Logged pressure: {"value": 270, "unit": "mmHg"}
